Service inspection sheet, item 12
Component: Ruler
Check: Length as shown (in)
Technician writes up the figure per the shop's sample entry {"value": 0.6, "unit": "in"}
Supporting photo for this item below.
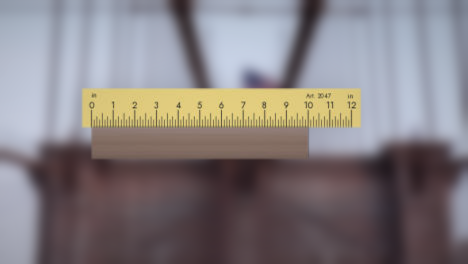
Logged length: {"value": 10, "unit": "in"}
